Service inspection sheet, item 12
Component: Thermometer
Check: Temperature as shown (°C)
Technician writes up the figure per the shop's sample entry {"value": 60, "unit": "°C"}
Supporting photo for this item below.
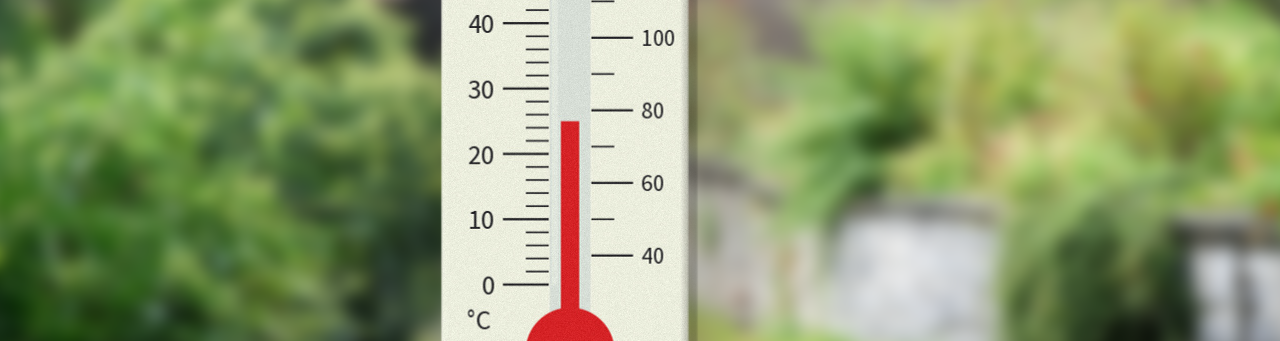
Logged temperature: {"value": 25, "unit": "°C"}
